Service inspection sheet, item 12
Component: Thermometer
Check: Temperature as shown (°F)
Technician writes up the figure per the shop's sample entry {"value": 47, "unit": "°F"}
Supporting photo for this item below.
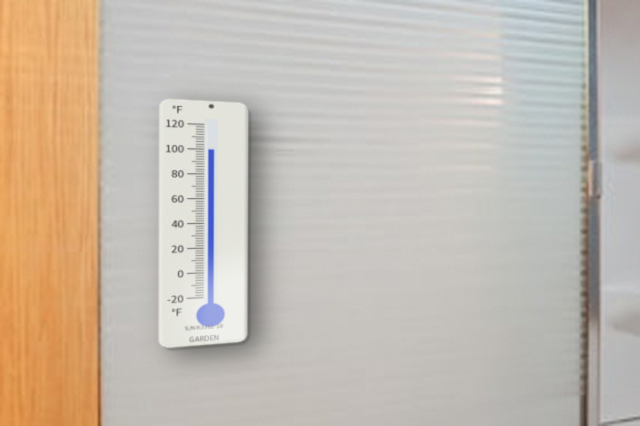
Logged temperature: {"value": 100, "unit": "°F"}
